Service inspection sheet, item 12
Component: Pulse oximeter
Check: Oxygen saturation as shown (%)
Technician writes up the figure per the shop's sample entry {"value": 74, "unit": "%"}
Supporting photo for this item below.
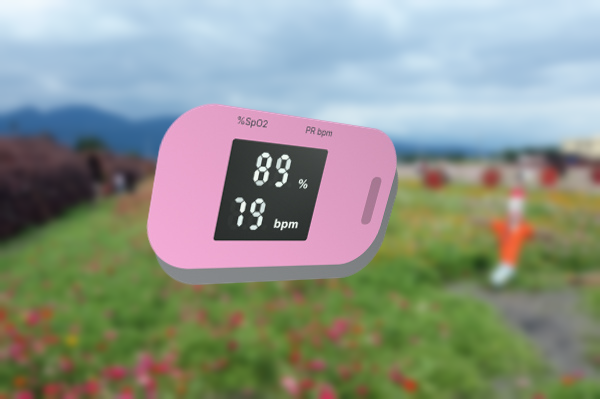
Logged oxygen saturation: {"value": 89, "unit": "%"}
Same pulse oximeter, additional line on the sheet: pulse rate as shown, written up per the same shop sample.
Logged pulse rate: {"value": 79, "unit": "bpm"}
